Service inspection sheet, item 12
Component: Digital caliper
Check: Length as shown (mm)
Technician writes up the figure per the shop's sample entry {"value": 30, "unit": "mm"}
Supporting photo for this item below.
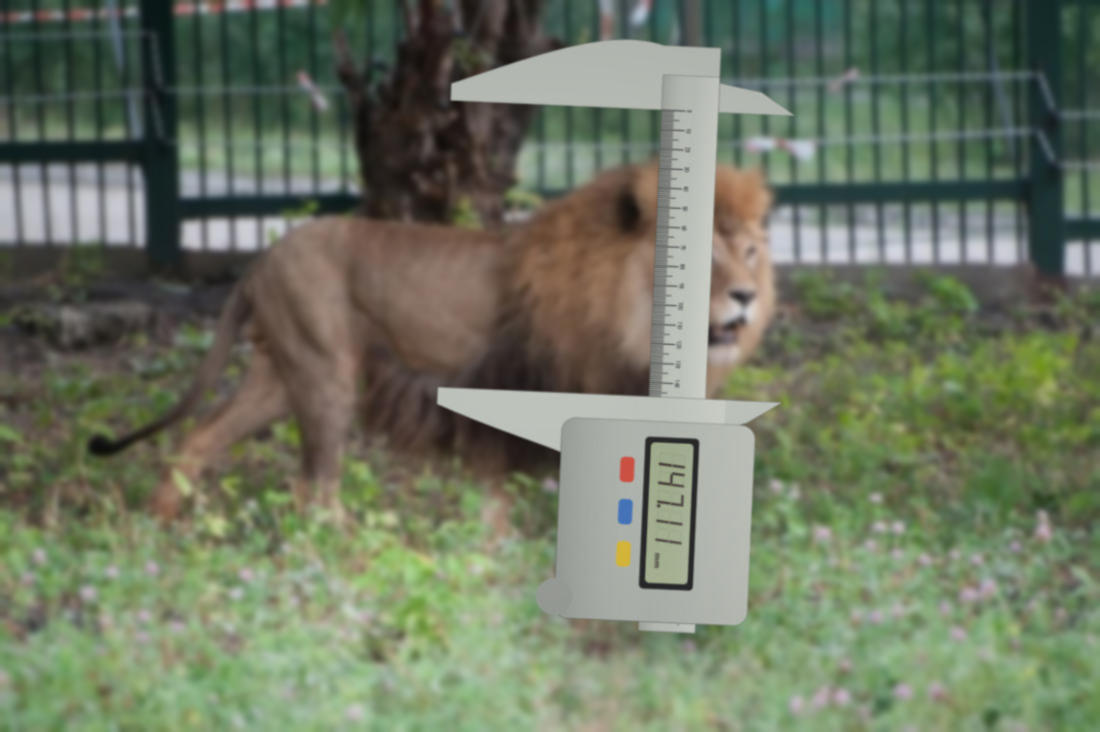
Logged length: {"value": 147.11, "unit": "mm"}
